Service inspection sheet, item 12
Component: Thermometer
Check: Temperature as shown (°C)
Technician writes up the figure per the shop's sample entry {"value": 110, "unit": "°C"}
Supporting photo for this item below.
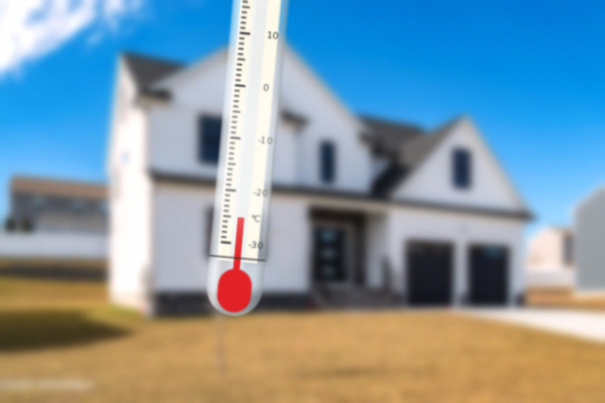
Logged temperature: {"value": -25, "unit": "°C"}
